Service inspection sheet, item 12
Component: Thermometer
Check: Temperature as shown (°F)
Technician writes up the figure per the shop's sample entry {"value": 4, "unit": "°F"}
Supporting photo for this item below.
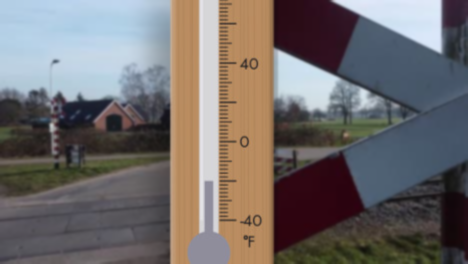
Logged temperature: {"value": -20, "unit": "°F"}
